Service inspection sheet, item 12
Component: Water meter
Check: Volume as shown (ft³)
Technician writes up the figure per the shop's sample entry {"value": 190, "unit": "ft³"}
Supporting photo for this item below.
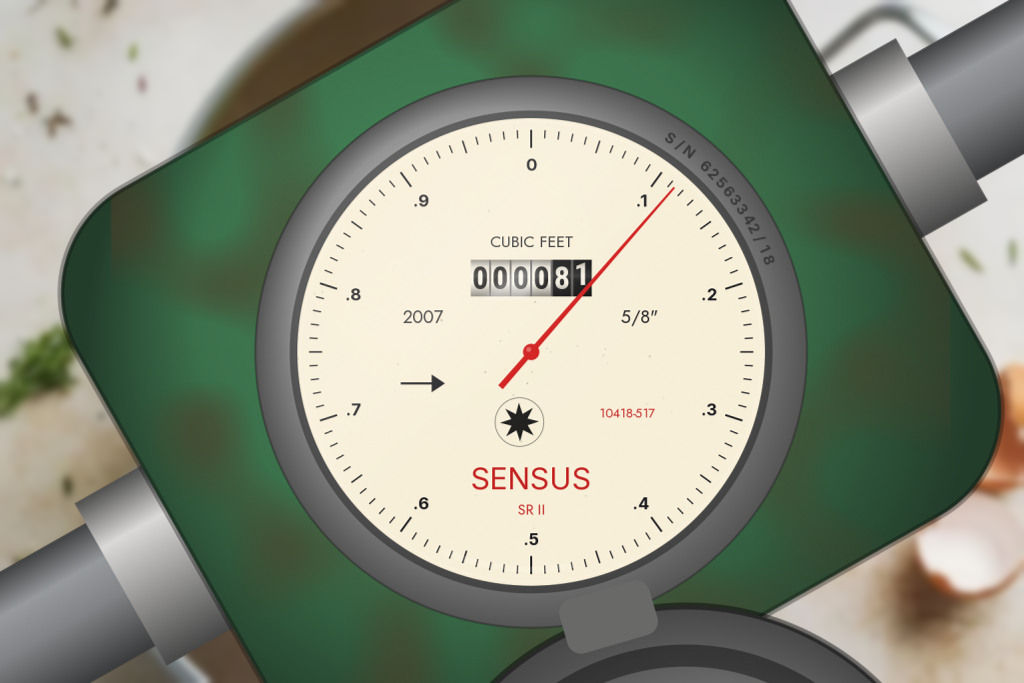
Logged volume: {"value": 81.11, "unit": "ft³"}
